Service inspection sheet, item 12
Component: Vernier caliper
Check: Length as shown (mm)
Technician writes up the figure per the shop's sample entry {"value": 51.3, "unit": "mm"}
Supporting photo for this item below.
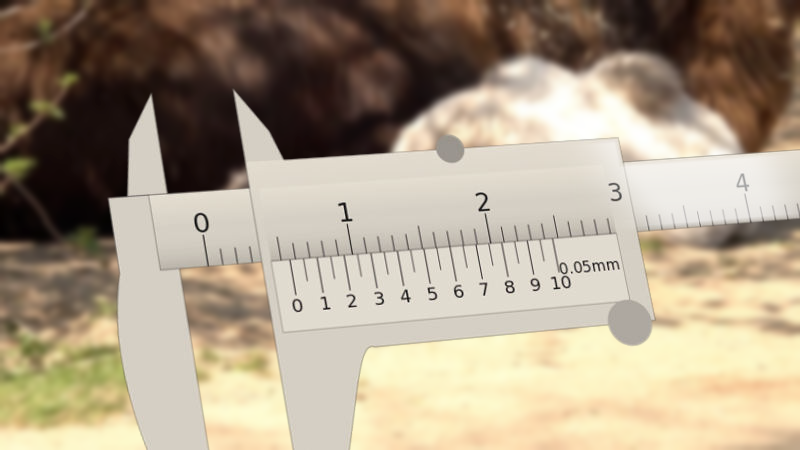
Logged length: {"value": 5.6, "unit": "mm"}
